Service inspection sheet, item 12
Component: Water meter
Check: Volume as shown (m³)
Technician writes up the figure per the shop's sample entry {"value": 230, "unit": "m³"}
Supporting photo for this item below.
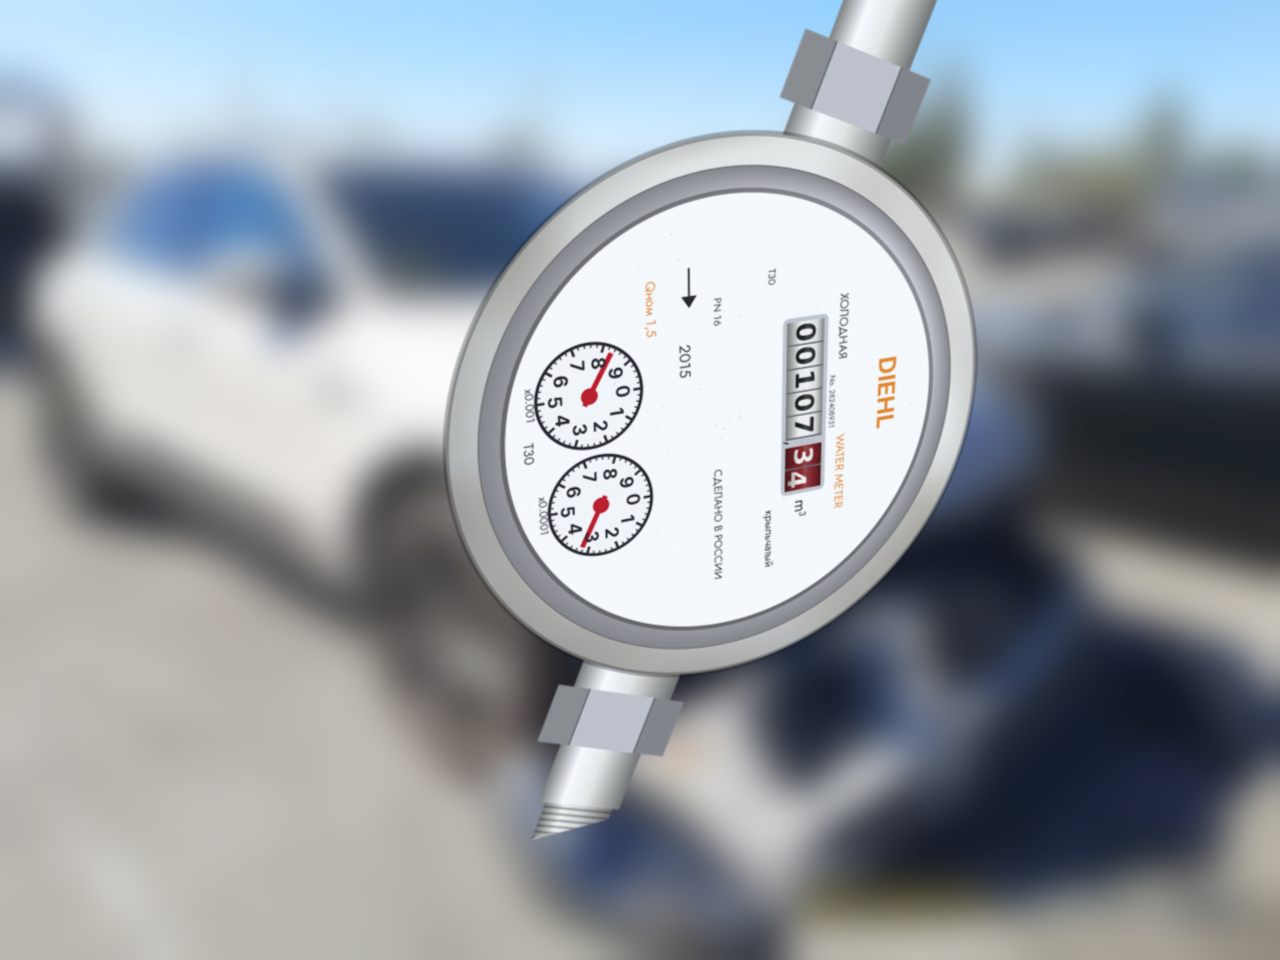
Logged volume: {"value": 107.3383, "unit": "m³"}
